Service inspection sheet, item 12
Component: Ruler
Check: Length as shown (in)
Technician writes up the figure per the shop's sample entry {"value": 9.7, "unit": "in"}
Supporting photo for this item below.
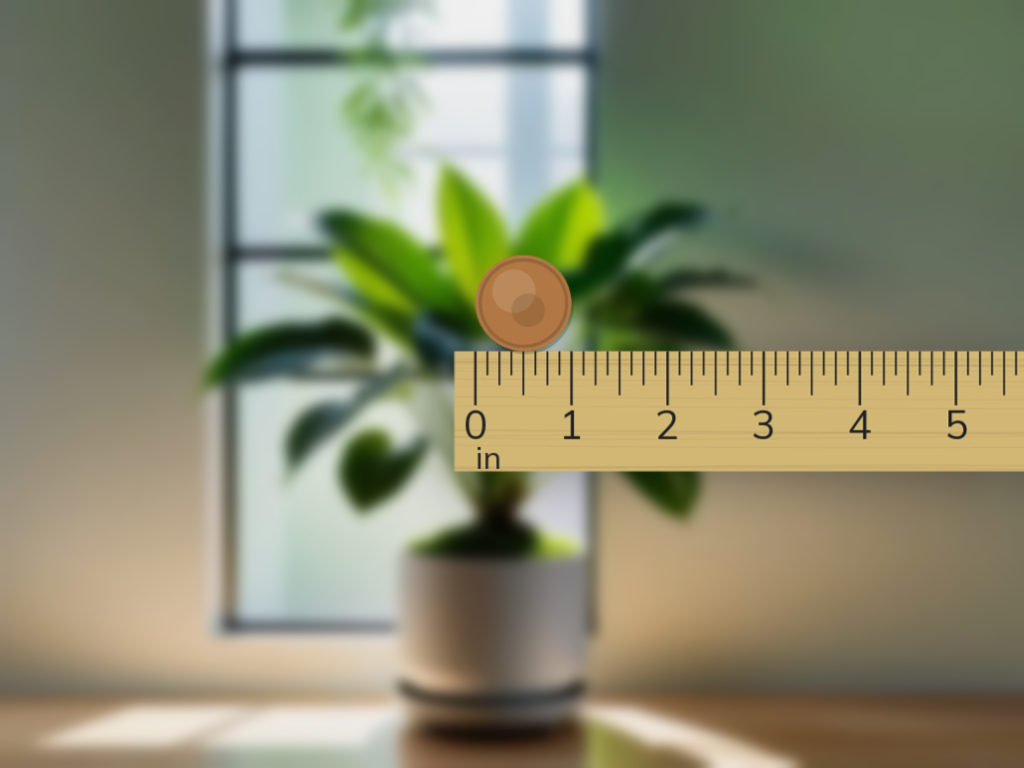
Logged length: {"value": 1, "unit": "in"}
